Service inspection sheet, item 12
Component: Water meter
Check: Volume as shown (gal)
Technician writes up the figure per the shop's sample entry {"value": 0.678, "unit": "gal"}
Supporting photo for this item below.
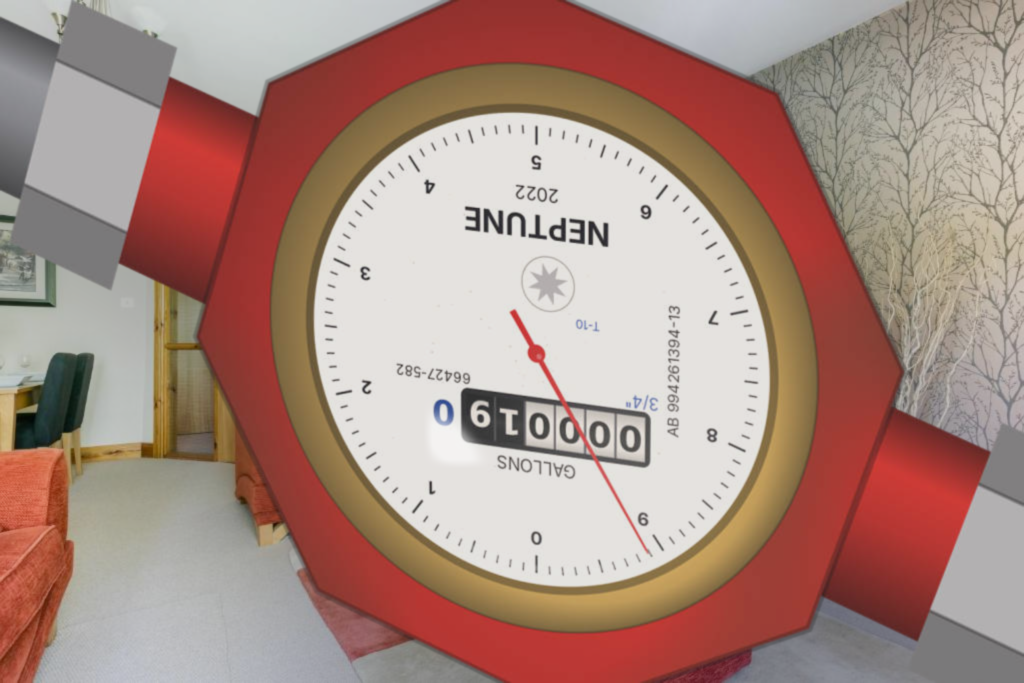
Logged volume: {"value": 189.1, "unit": "gal"}
